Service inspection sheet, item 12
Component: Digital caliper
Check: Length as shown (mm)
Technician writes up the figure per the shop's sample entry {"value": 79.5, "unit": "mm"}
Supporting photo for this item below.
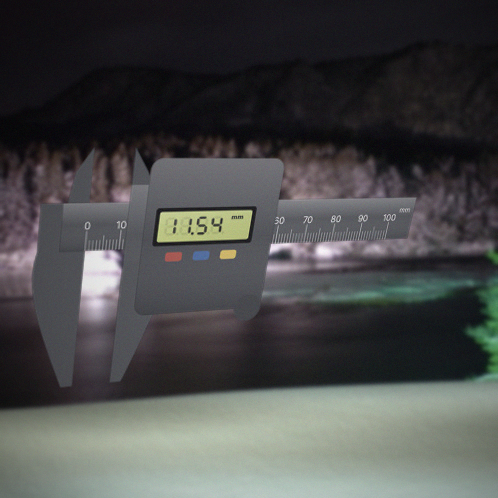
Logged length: {"value": 11.54, "unit": "mm"}
